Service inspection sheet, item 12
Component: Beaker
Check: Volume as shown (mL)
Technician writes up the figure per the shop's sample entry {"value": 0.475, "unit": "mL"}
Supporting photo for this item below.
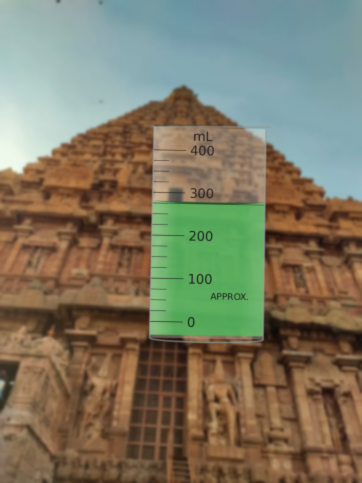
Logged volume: {"value": 275, "unit": "mL"}
